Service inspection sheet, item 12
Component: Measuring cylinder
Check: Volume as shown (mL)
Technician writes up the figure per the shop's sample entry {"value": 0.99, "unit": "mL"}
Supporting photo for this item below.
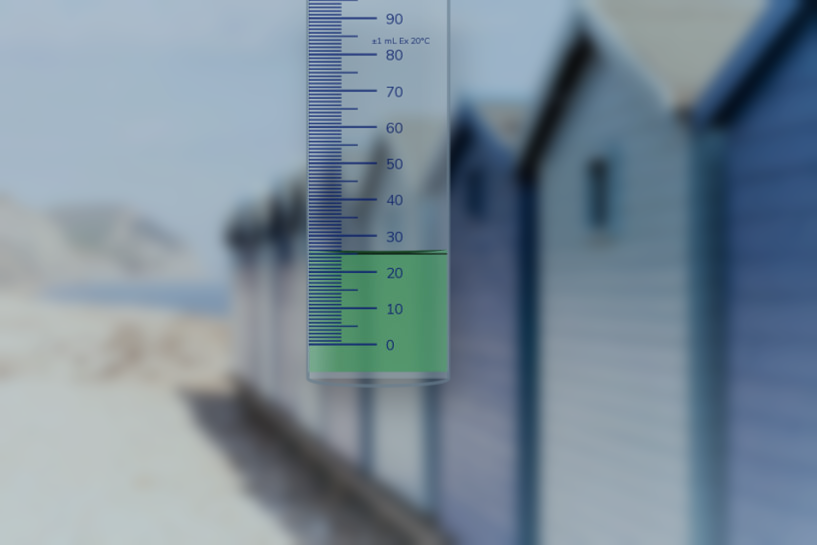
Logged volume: {"value": 25, "unit": "mL"}
